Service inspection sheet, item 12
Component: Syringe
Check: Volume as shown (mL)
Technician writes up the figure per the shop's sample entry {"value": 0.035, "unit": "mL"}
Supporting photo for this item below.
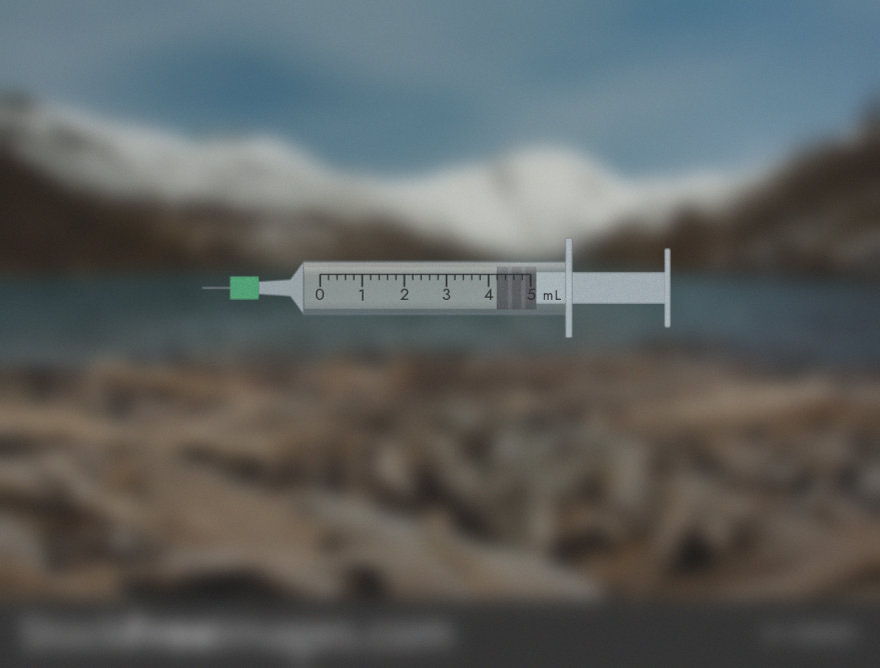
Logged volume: {"value": 4.2, "unit": "mL"}
